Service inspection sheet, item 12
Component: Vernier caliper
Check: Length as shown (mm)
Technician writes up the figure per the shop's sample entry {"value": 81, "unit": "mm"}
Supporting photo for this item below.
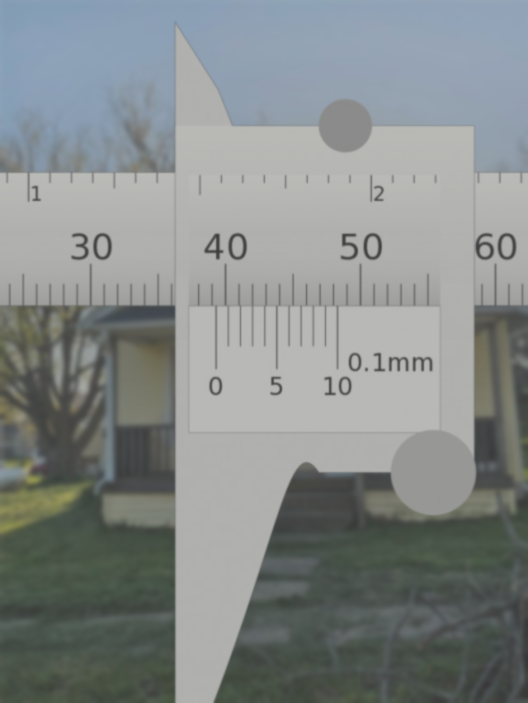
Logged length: {"value": 39.3, "unit": "mm"}
